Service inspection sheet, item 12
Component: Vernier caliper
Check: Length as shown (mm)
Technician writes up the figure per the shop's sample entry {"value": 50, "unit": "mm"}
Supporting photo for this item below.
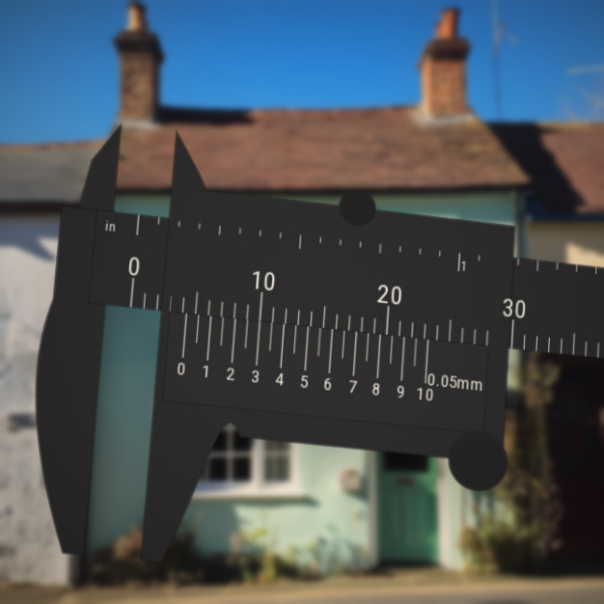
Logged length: {"value": 4.3, "unit": "mm"}
